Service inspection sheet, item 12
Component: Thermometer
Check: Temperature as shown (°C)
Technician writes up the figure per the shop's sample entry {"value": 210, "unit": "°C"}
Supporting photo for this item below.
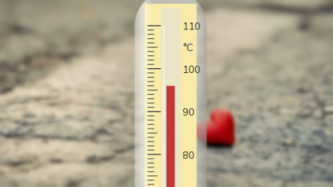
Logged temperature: {"value": 96, "unit": "°C"}
